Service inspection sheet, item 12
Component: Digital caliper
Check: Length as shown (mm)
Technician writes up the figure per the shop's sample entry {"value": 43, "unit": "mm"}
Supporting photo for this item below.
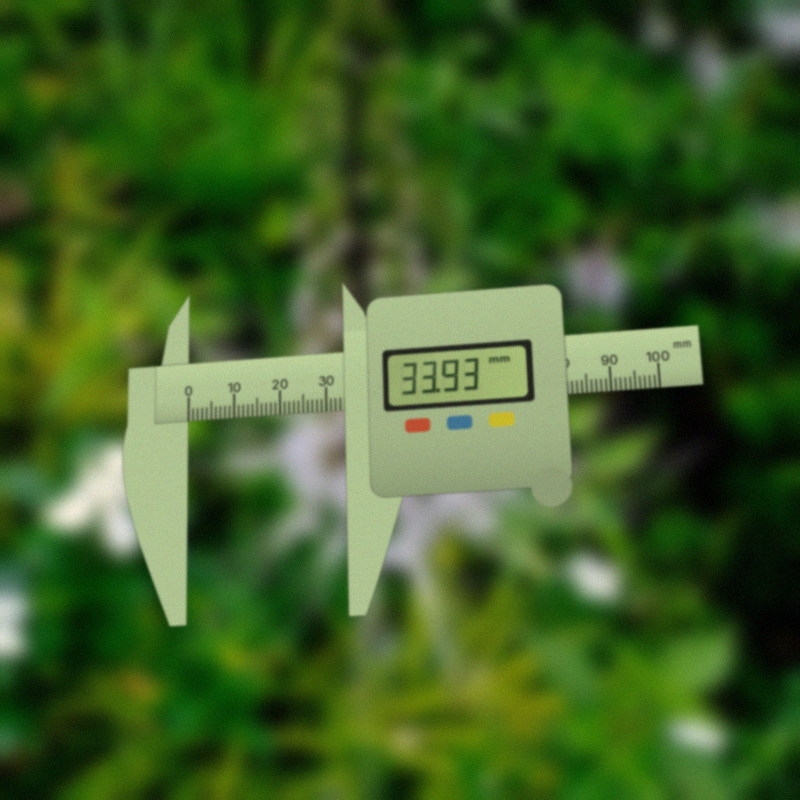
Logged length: {"value": 33.93, "unit": "mm"}
